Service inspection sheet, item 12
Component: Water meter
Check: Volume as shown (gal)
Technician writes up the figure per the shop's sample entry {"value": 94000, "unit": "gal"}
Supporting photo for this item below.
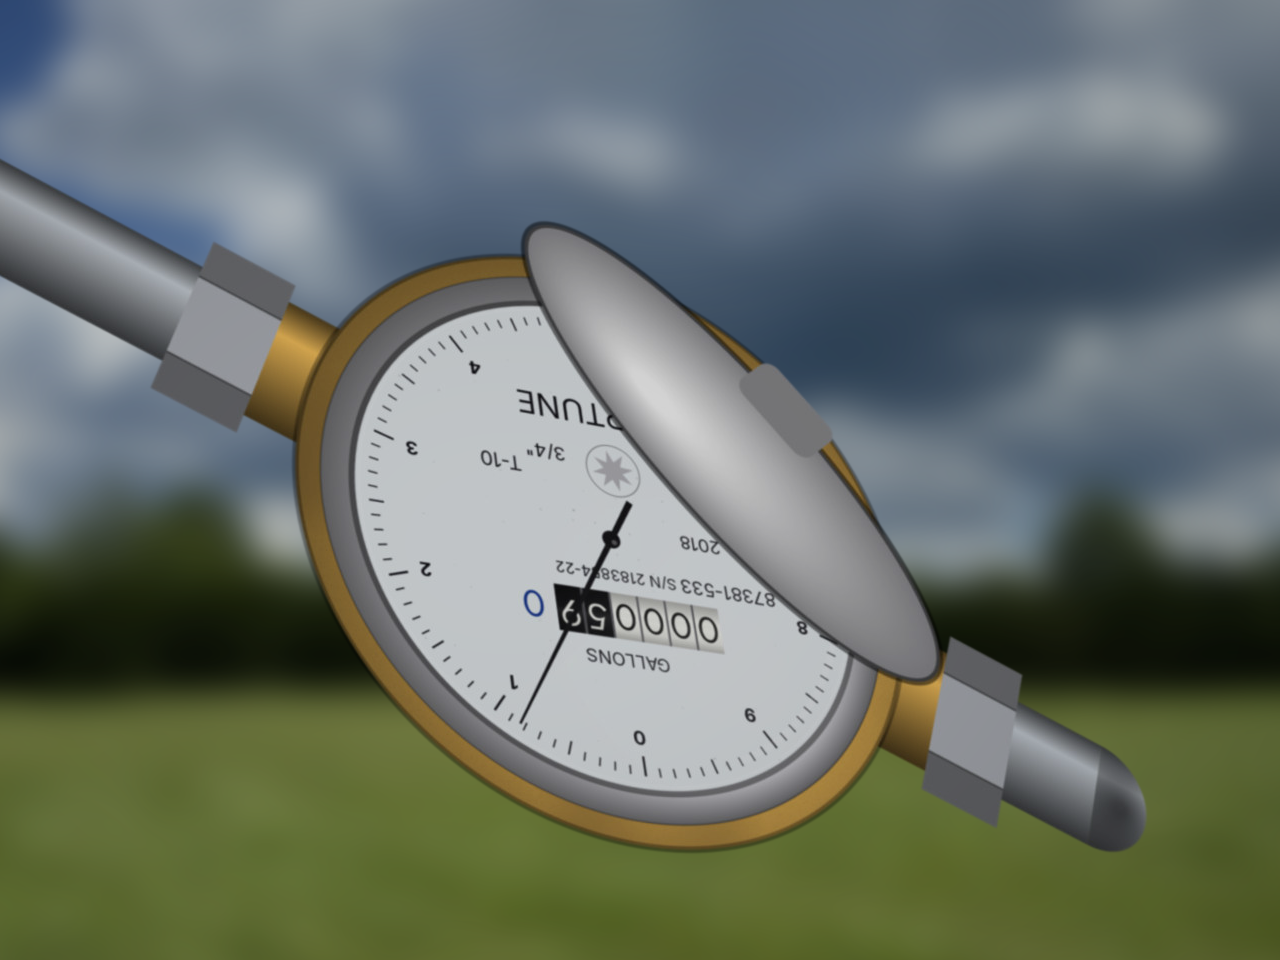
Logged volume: {"value": 590.8, "unit": "gal"}
